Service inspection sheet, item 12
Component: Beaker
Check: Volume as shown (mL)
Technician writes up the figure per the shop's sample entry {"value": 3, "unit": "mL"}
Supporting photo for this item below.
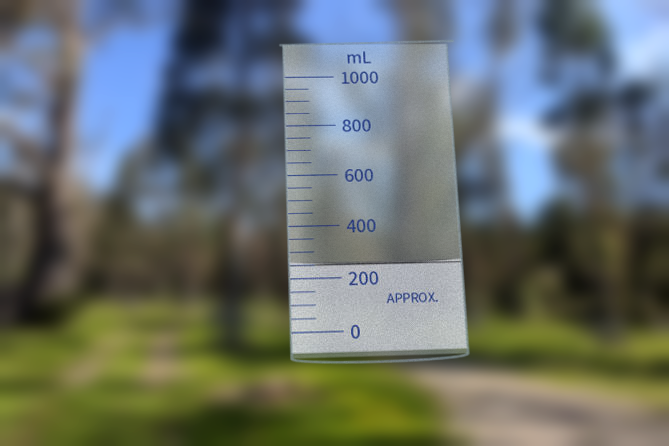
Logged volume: {"value": 250, "unit": "mL"}
